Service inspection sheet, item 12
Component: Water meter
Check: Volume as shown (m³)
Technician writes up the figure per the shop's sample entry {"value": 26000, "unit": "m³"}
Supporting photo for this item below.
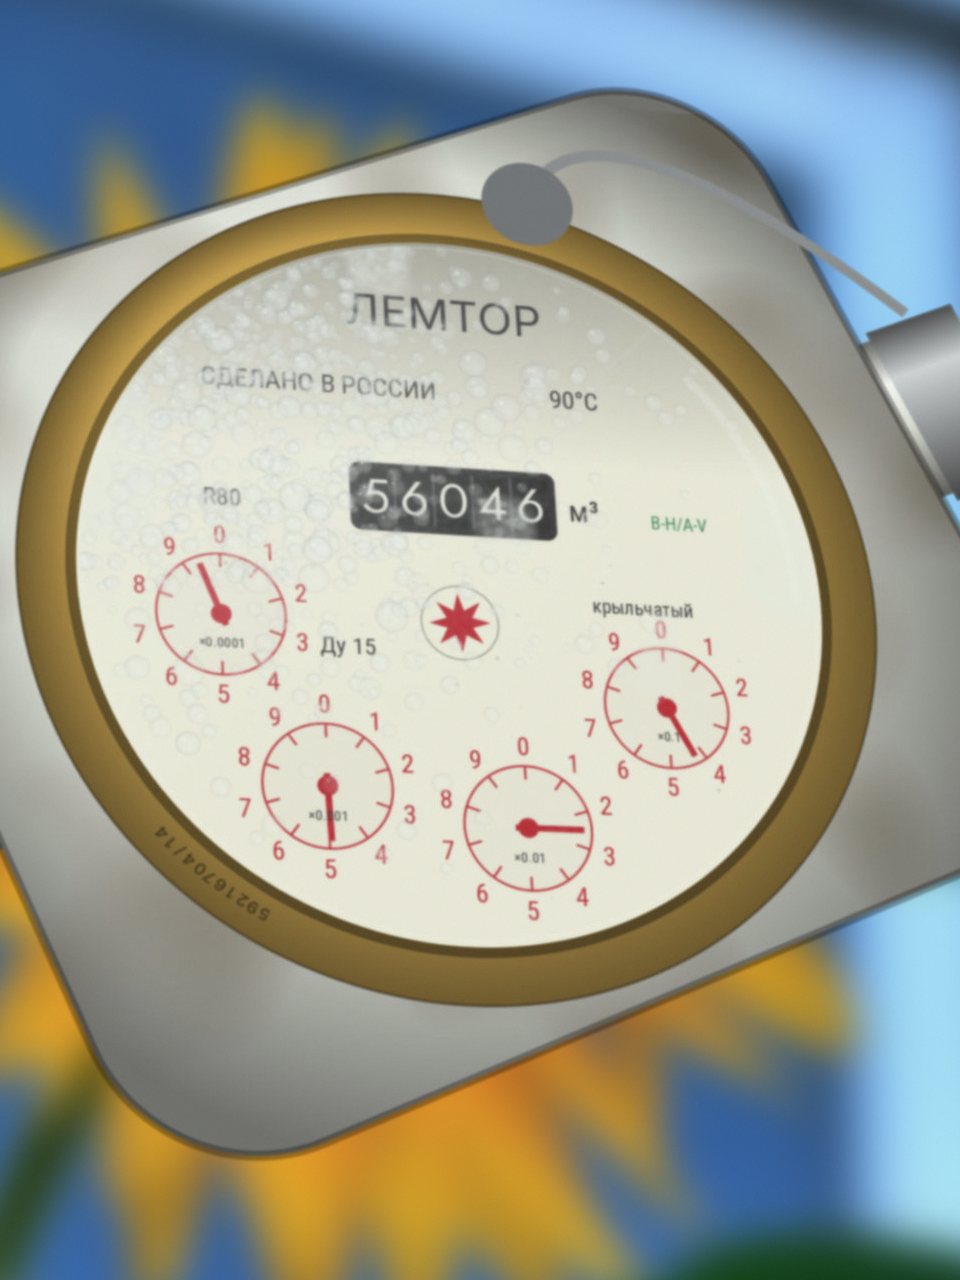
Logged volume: {"value": 56046.4249, "unit": "m³"}
